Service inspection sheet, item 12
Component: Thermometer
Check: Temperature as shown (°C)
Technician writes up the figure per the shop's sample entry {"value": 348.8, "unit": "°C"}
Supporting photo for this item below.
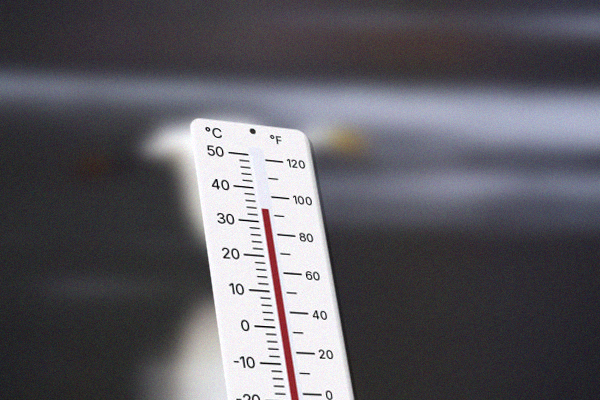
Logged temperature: {"value": 34, "unit": "°C"}
